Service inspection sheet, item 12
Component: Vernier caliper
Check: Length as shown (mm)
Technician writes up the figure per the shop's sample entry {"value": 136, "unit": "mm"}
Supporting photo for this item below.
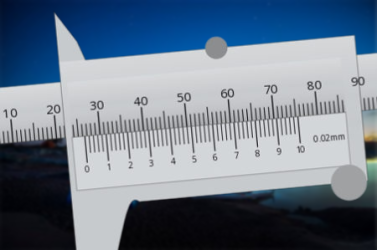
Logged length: {"value": 26.5, "unit": "mm"}
